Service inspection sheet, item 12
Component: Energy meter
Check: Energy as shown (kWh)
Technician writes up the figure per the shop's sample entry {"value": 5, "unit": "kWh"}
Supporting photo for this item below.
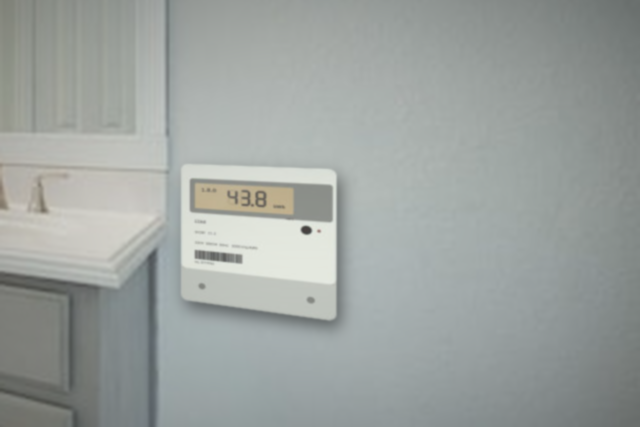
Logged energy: {"value": 43.8, "unit": "kWh"}
